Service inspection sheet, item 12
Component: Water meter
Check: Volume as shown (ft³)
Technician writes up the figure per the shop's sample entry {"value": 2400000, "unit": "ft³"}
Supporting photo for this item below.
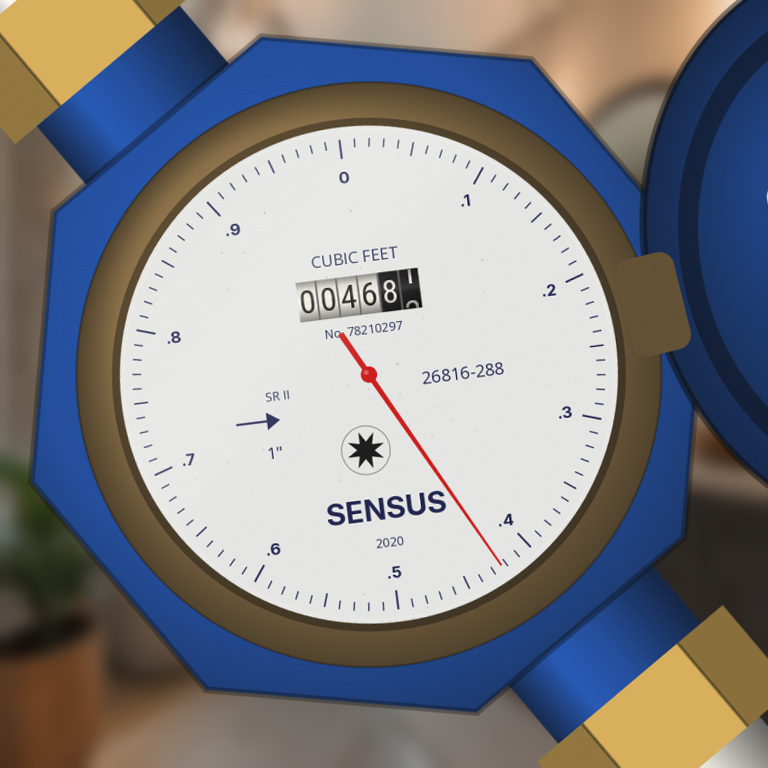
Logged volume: {"value": 4681.42, "unit": "ft³"}
